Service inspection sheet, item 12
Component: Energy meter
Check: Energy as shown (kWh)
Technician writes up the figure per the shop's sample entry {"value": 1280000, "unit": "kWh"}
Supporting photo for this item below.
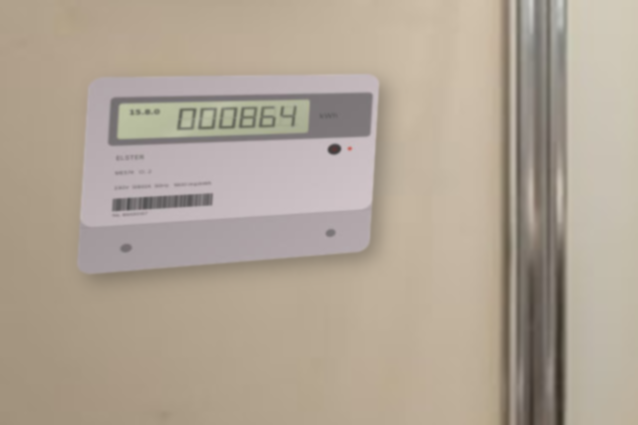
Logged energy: {"value": 864, "unit": "kWh"}
